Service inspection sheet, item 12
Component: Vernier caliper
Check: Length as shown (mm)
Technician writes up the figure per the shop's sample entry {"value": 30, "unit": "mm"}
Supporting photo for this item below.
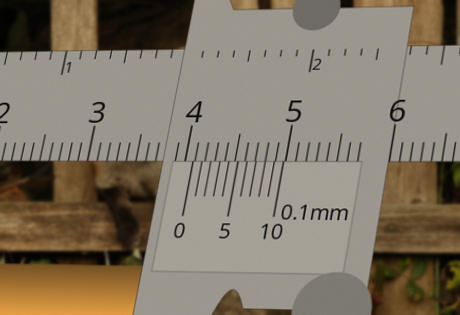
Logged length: {"value": 40.8, "unit": "mm"}
